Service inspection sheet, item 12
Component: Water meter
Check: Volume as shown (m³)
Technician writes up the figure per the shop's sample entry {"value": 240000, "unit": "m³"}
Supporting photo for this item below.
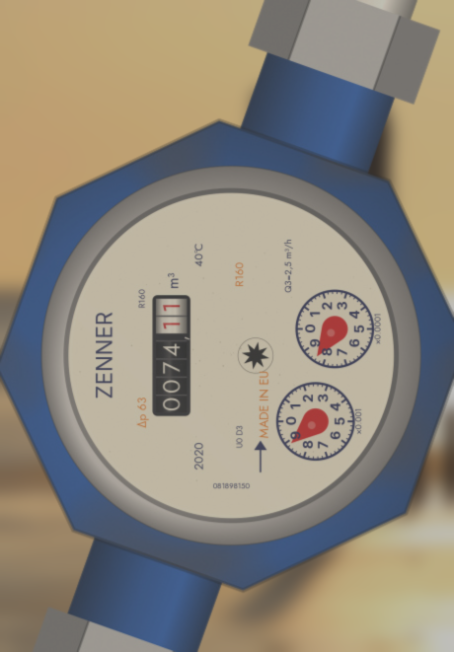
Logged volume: {"value": 74.1188, "unit": "m³"}
